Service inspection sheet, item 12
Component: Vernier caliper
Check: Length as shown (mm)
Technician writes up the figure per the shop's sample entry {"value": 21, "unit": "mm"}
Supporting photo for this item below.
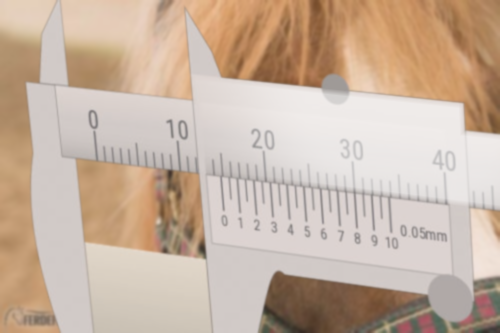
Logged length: {"value": 14.8, "unit": "mm"}
